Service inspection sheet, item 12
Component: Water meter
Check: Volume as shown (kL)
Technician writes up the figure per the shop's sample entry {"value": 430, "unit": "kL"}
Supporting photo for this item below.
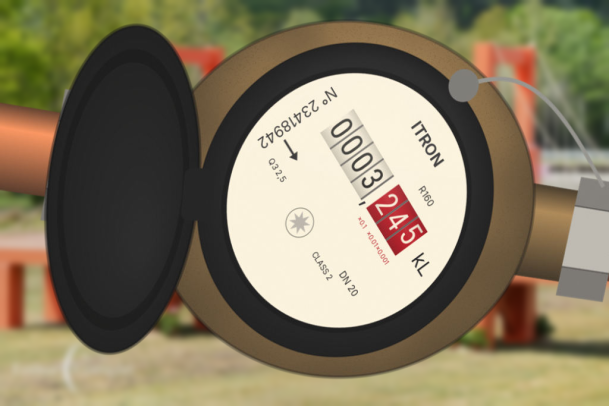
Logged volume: {"value": 3.245, "unit": "kL"}
